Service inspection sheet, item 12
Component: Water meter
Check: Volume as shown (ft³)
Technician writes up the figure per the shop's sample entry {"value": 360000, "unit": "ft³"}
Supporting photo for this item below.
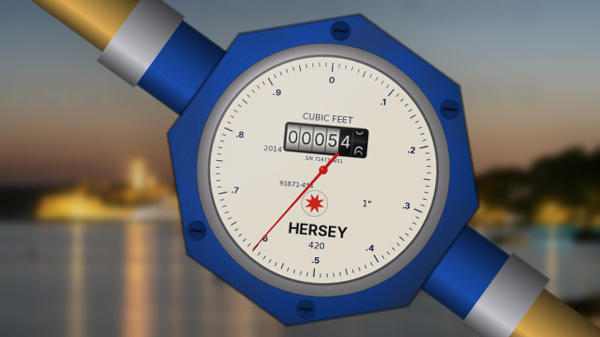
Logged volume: {"value": 545.60, "unit": "ft³"}
